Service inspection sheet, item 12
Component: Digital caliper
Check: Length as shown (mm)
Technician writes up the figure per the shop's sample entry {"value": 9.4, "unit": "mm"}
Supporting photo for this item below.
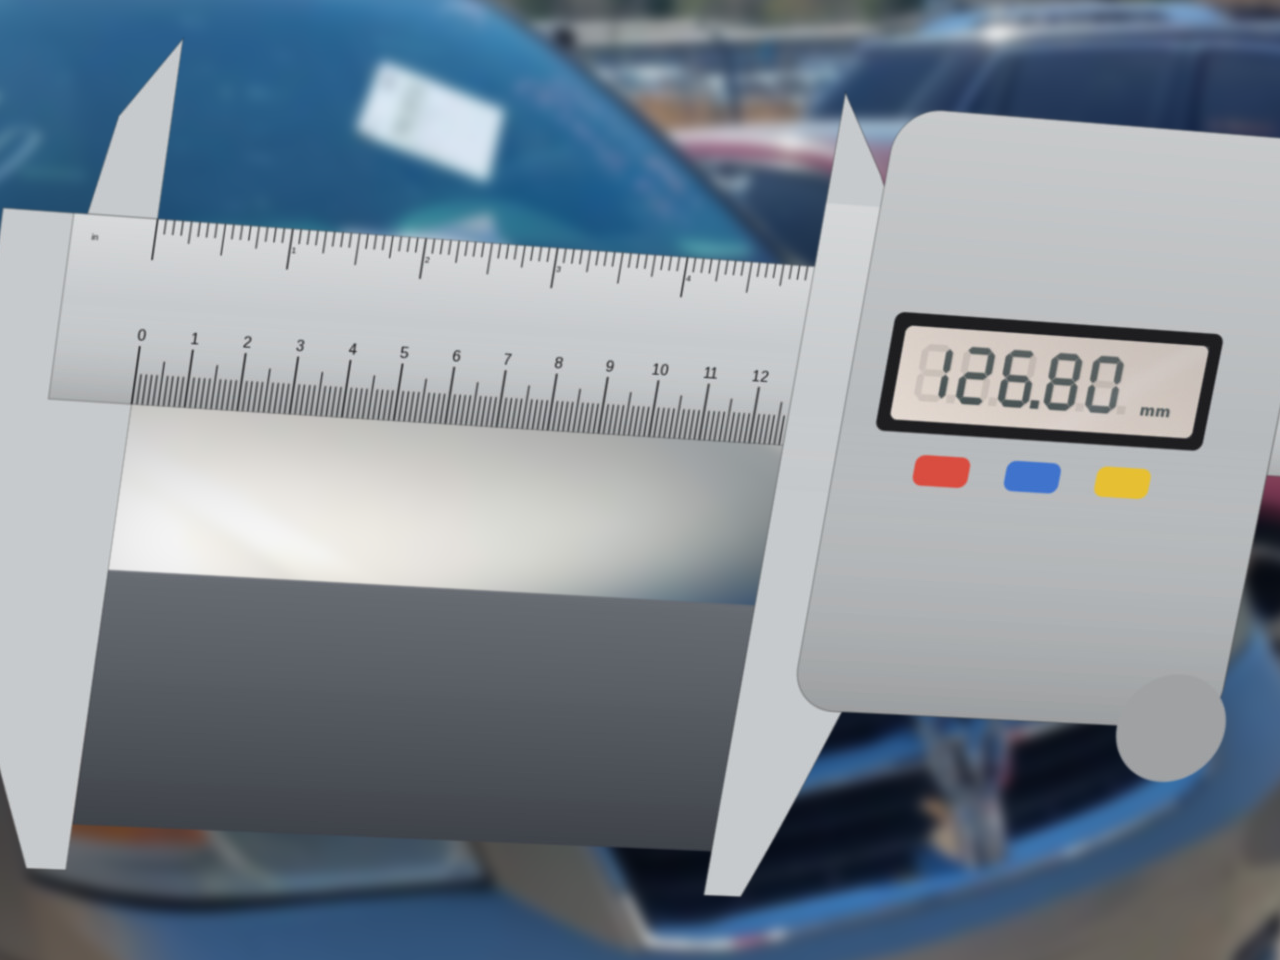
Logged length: {"value": 126.80, "unit": "mm"}
